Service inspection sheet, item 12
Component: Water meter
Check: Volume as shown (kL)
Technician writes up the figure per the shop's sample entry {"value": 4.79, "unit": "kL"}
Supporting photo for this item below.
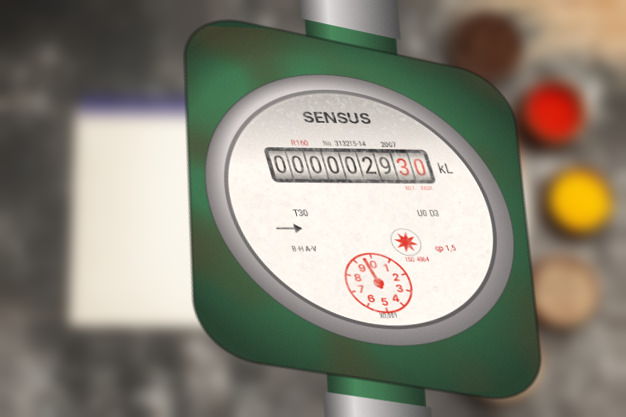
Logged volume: {"value": 29.299, "unit": "kL"}
